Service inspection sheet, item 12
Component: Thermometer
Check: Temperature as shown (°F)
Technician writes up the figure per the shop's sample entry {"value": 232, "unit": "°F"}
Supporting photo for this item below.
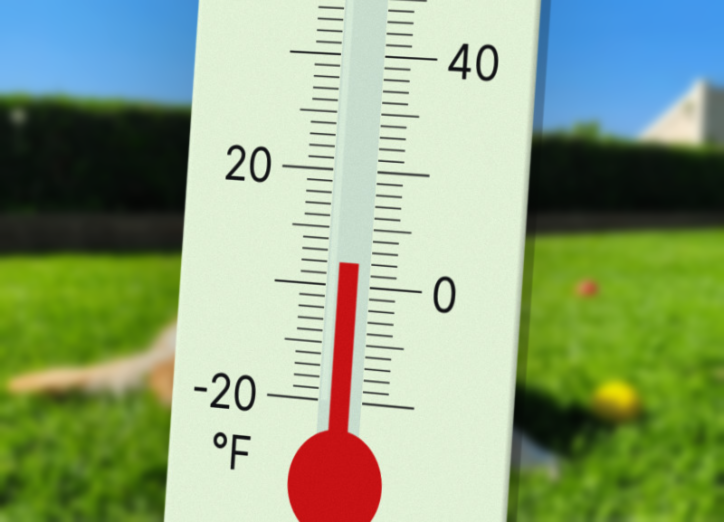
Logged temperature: {"value": 4, "unit": "°F"}
